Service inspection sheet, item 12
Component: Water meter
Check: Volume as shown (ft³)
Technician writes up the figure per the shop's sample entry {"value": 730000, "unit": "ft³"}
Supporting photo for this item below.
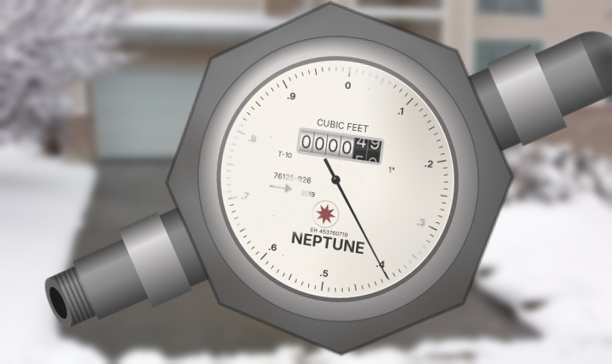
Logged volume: {"value": 49.40, "unit": "ft³"}
